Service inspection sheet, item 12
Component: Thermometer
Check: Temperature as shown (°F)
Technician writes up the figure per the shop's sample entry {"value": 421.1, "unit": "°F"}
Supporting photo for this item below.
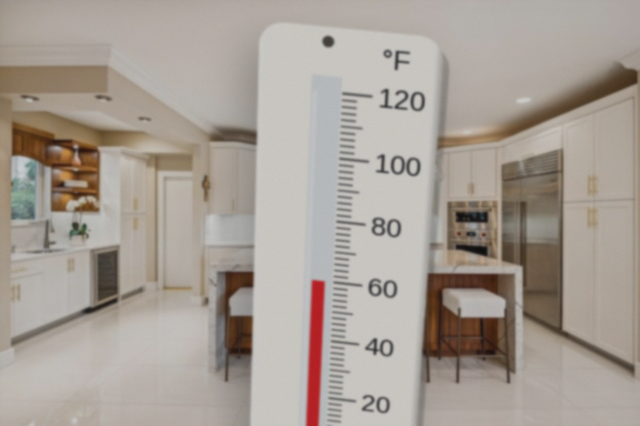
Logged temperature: {"value": 60, "unit": "°F"}
